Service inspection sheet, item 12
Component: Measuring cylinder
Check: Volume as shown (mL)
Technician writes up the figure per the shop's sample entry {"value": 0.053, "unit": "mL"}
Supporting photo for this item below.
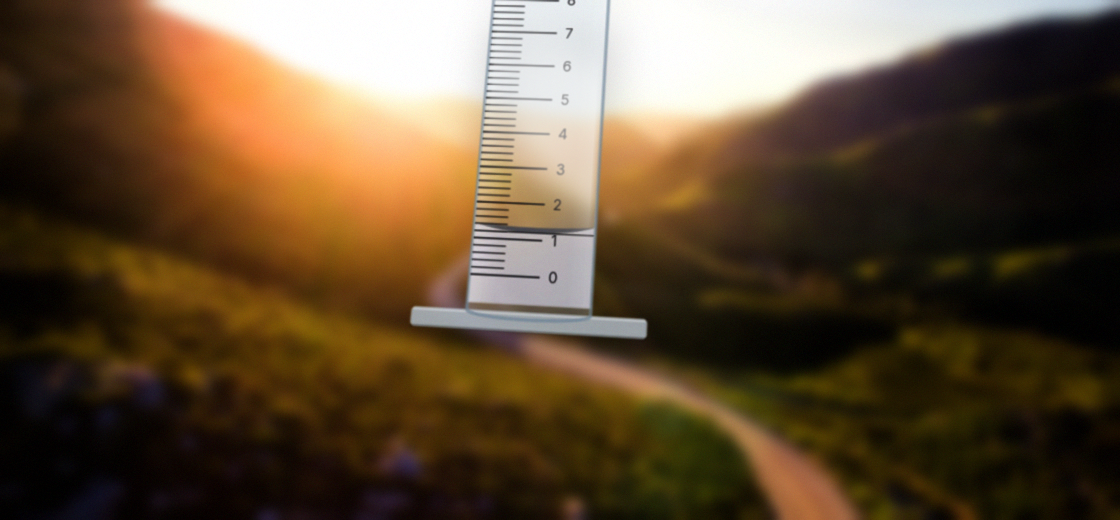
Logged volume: {"value": 1.2, "unit": "mL"}
